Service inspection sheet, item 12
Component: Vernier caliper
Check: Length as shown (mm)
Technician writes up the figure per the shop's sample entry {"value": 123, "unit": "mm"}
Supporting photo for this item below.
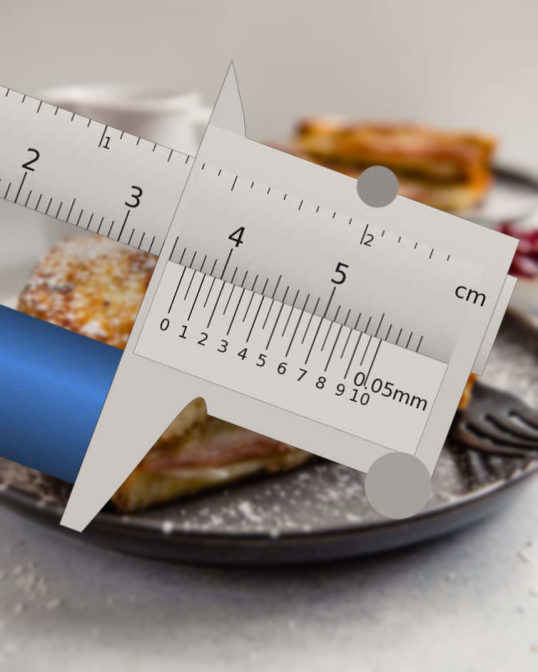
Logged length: {"value": 36.6, "unit": "mm"}
